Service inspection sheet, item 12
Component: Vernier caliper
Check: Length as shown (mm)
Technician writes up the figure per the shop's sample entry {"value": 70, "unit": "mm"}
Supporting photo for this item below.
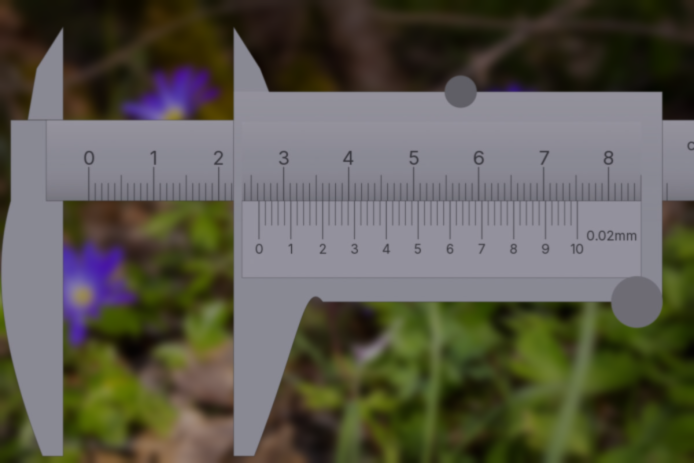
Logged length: {"value": 26.2, "unit": "mm"}
